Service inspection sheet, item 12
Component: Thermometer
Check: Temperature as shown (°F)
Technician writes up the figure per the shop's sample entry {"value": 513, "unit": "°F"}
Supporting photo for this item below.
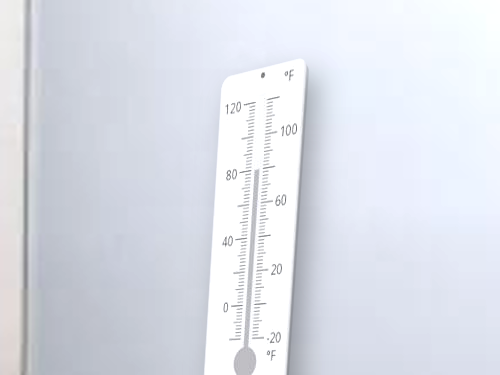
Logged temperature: {"value": 80, "unit": "°F"}
